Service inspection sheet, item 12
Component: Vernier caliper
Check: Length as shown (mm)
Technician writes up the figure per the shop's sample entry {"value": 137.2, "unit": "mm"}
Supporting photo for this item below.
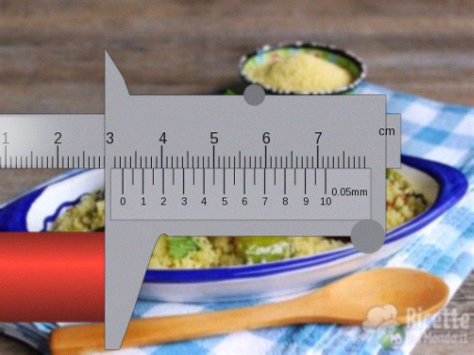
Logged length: {"value": 32.5, "unit": "mm"}
